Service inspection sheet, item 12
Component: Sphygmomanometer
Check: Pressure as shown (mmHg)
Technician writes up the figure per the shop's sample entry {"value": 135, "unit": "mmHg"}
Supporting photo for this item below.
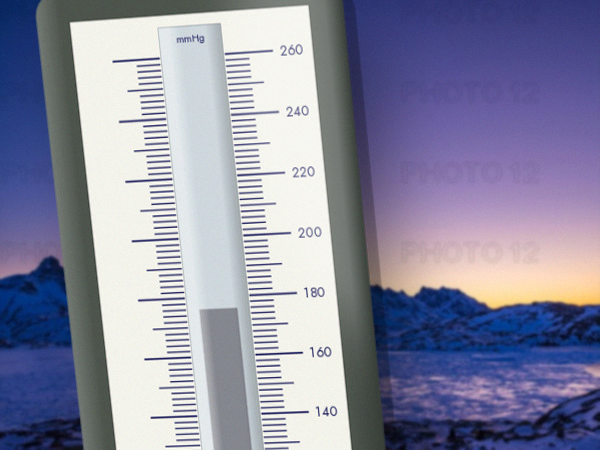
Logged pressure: {"value": 176, "unit": "mmHg"}
